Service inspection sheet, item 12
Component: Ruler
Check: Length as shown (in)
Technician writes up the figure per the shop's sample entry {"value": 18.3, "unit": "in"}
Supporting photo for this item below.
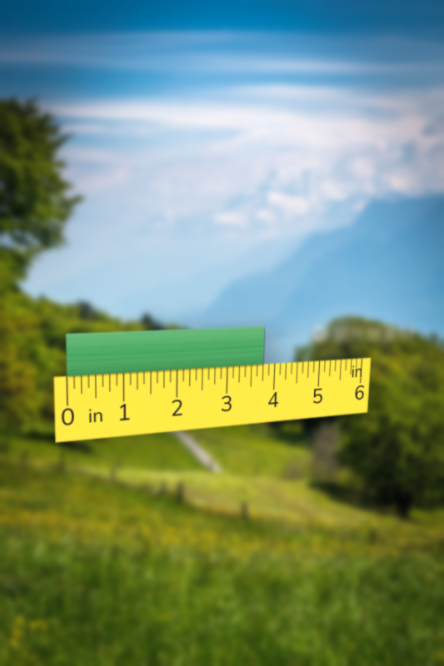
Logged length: {"value": 3.75, "unit": "in"}
